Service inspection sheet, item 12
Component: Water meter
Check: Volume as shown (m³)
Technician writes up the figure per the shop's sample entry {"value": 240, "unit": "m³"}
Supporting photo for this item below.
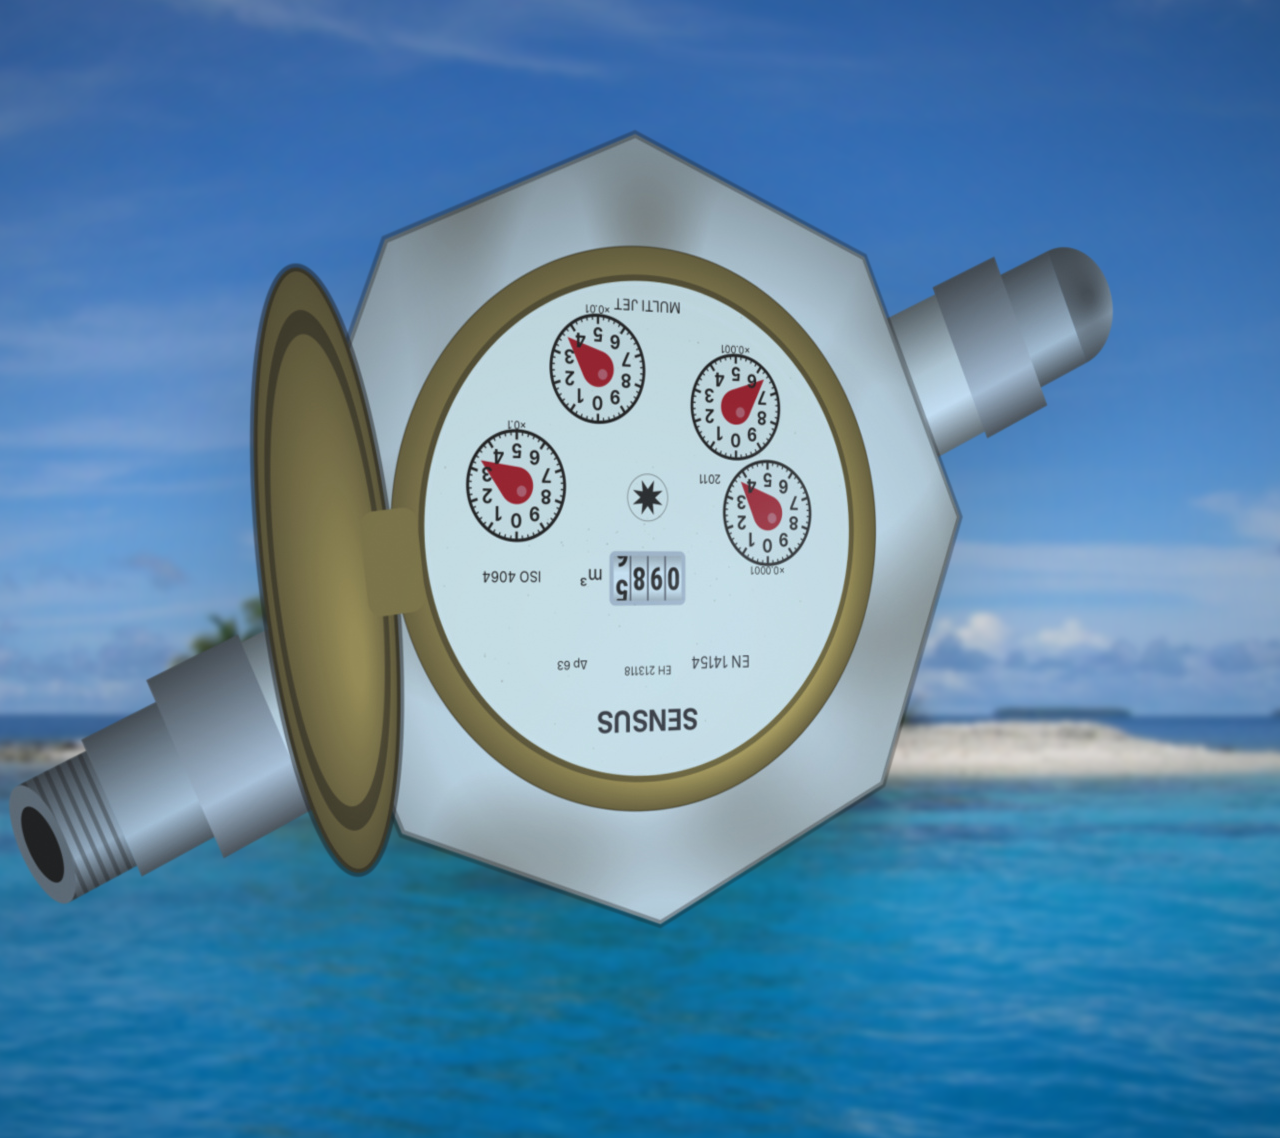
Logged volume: {"value": 985.3363, "unit": "m³"}
